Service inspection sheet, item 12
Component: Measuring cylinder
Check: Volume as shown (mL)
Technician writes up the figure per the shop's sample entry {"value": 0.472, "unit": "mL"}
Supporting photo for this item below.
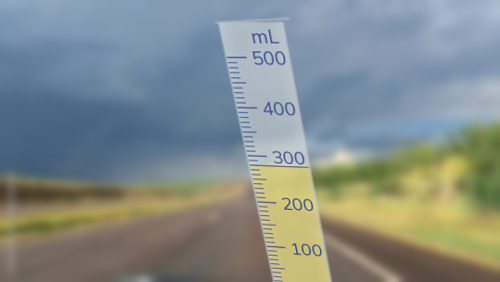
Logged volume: {"value": 280, "unit": "mL"}
